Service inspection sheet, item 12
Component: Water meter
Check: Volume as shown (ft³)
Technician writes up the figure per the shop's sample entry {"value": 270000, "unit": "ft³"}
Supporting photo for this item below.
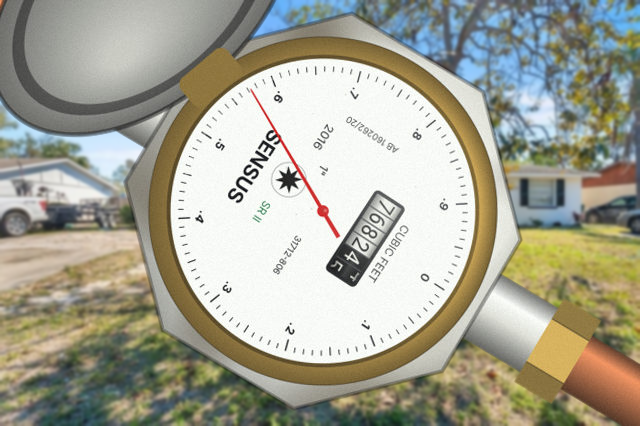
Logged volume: {"value": 768244.57, "unit": "ft³"}
